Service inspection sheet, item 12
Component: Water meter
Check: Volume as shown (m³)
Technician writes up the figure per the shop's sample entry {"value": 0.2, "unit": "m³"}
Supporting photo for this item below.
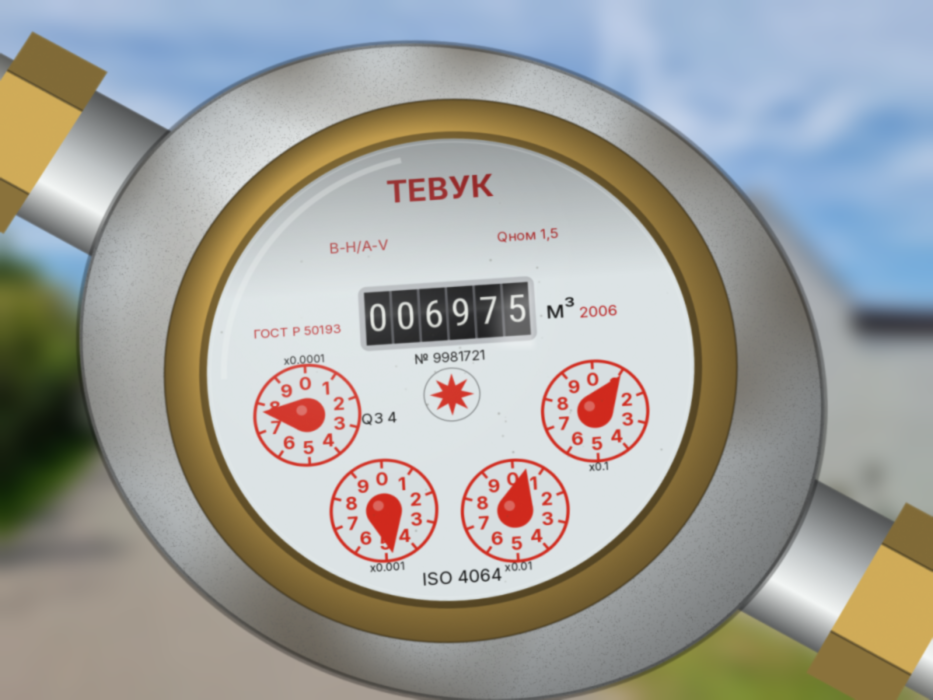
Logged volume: {"value": 6975.1047, "unit": "m³"}
